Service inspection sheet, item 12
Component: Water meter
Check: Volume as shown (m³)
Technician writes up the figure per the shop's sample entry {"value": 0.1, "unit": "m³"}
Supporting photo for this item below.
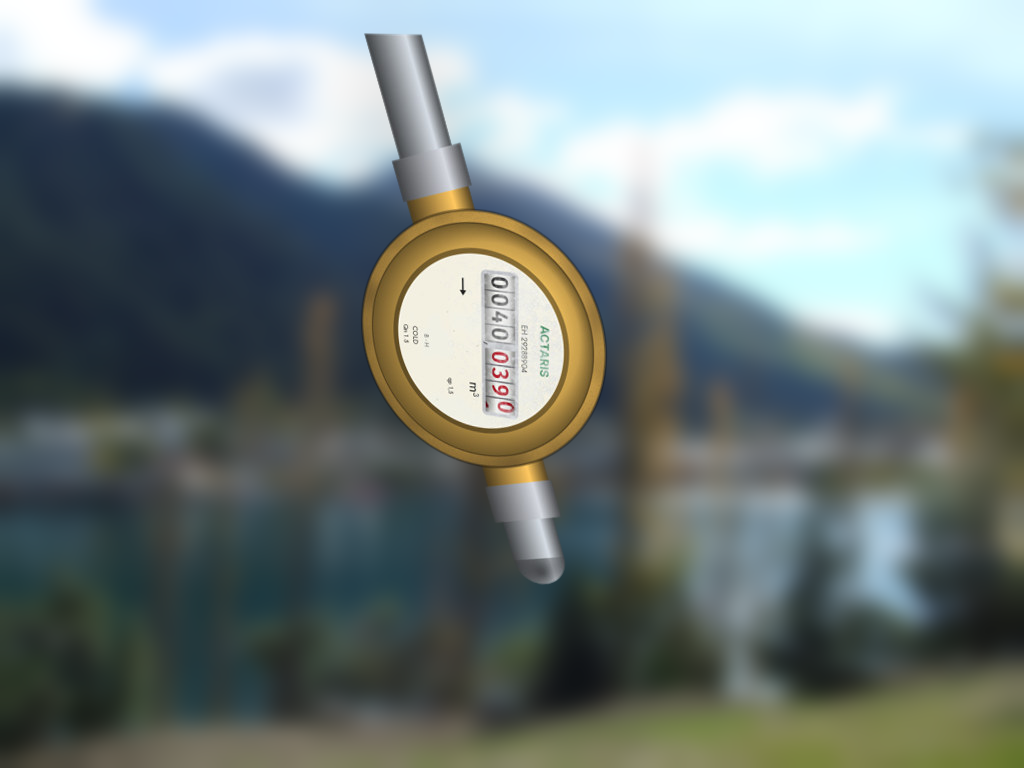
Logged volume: {"value": 40.0390, "unit": "m³"}
